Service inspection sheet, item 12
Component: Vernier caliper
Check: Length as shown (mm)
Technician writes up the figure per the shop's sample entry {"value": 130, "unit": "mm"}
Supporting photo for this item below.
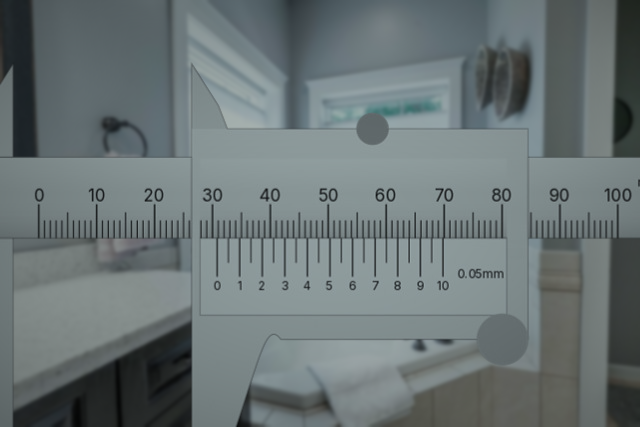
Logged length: {"value": 30.8, "unit": "mm"}
